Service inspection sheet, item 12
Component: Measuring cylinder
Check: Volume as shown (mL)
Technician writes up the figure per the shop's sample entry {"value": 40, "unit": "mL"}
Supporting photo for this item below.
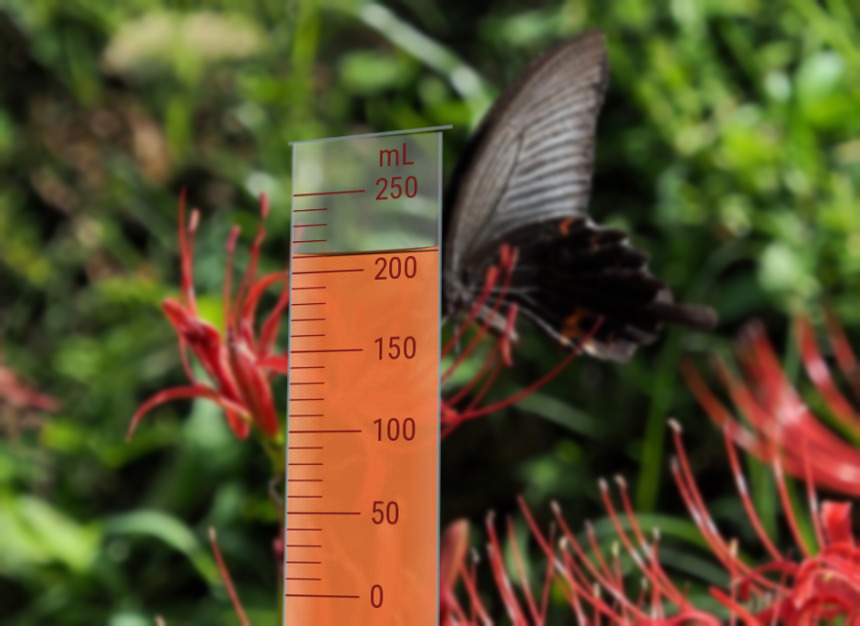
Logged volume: {"value": 210, "unit": "mL"}
